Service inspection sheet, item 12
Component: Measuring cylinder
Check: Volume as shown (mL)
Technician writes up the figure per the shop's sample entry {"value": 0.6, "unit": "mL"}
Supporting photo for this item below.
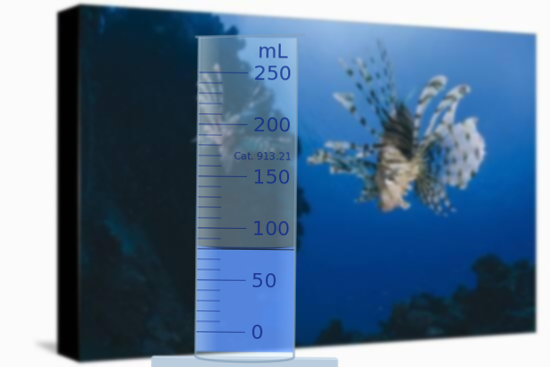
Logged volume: {"value": 80, "unit": "mL"}
